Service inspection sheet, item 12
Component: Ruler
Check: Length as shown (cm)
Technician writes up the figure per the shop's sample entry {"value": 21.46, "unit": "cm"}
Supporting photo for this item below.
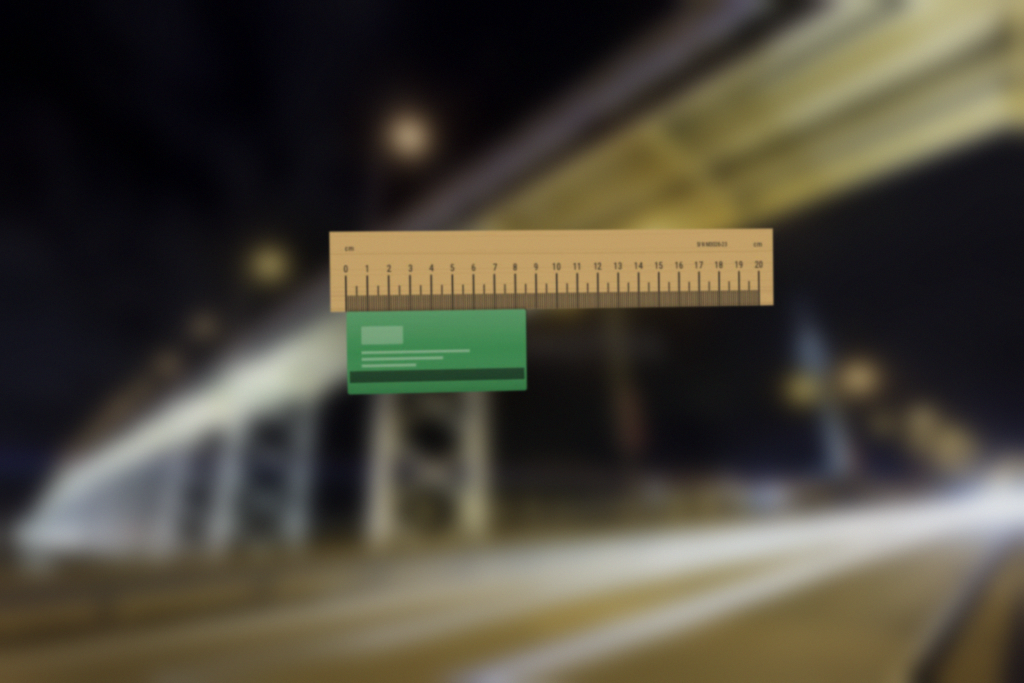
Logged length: {"value": 8.5, "unit": "cm"}
